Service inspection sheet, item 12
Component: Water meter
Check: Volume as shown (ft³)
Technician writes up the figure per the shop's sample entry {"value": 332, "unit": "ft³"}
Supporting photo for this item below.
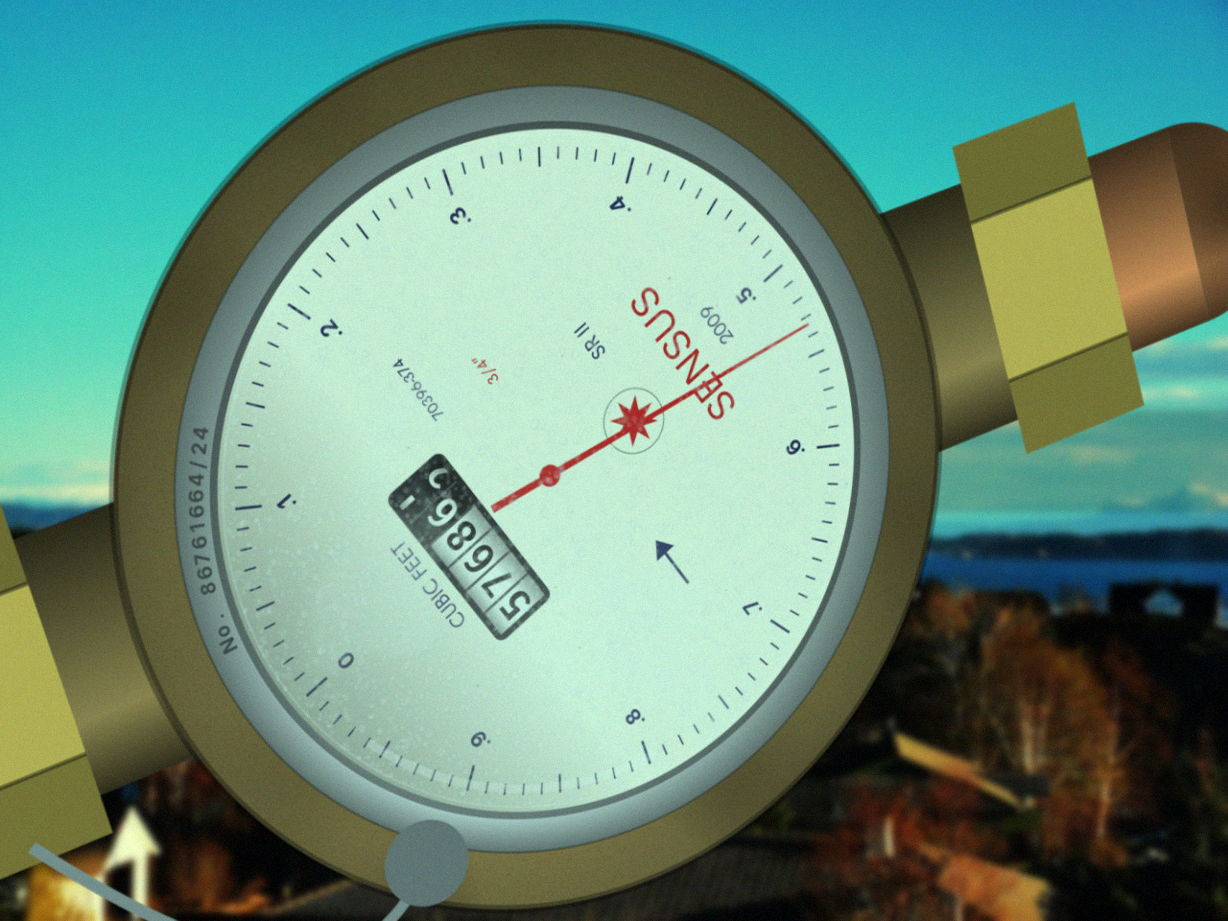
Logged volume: {"value": 576861.53, "unit": "ft³"}
